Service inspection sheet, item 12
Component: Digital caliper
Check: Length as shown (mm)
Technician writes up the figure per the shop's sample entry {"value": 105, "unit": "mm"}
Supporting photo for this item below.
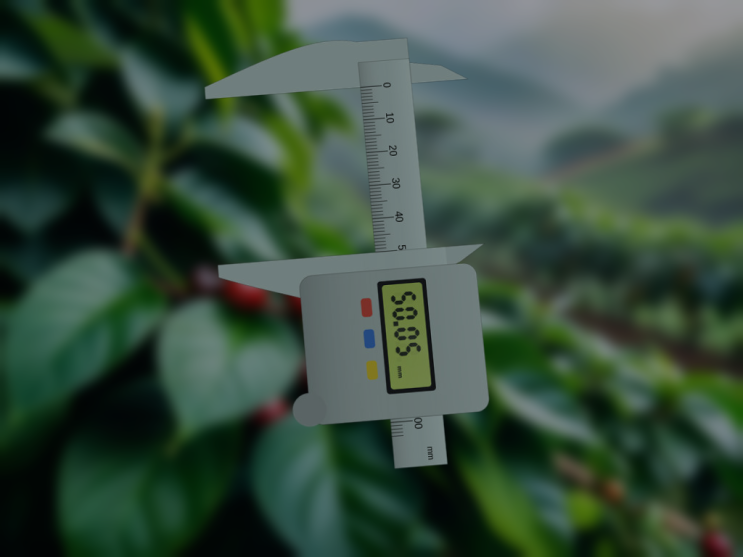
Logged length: {"value": 50.05, "unit": "mm"}
